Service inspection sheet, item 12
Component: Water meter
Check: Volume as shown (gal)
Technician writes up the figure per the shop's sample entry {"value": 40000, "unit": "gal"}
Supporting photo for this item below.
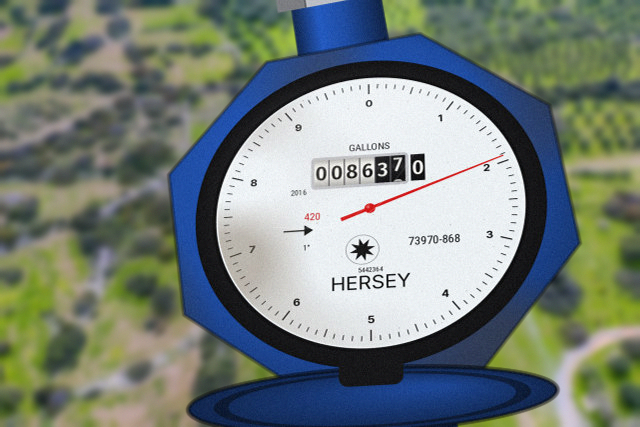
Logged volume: {"value": 86371.9, "unit": "gal"}
